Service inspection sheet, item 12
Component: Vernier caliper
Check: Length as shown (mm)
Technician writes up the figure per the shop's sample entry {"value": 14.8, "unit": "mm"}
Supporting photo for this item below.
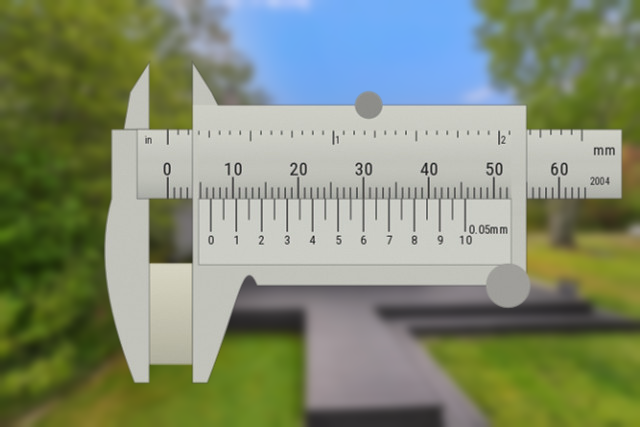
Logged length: {"value": 6.6, "unit": "mm"}
